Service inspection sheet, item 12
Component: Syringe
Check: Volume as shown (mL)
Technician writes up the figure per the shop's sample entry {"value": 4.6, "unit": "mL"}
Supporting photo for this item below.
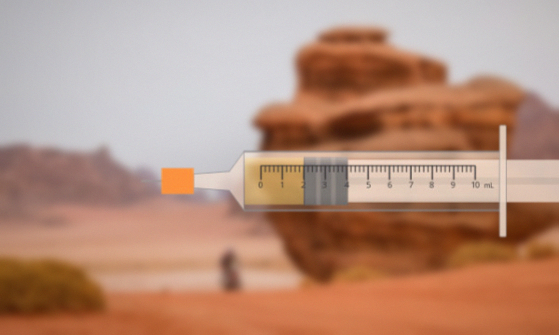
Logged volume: {"value": 2, "unit": "mL"}
